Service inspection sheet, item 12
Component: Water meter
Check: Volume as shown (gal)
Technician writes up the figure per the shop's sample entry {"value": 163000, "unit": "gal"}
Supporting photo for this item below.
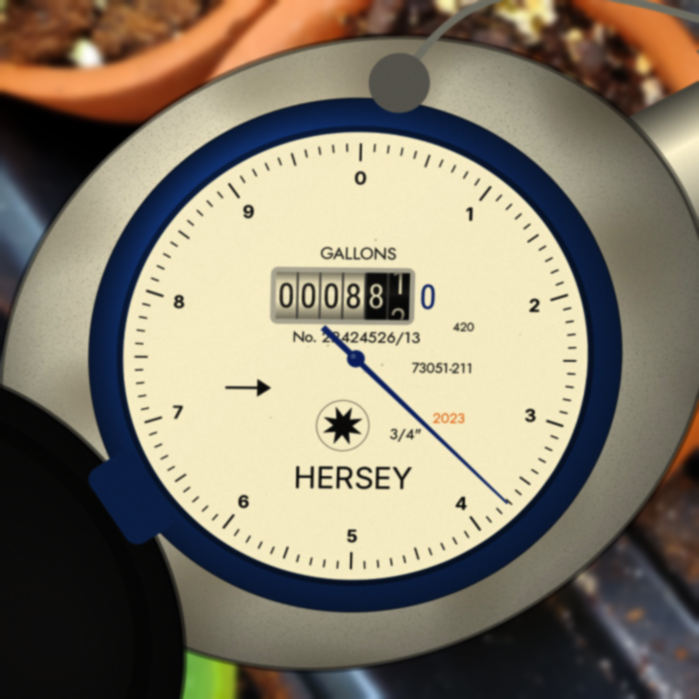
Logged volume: {"value": 8813.7, "unit": "gal"}
